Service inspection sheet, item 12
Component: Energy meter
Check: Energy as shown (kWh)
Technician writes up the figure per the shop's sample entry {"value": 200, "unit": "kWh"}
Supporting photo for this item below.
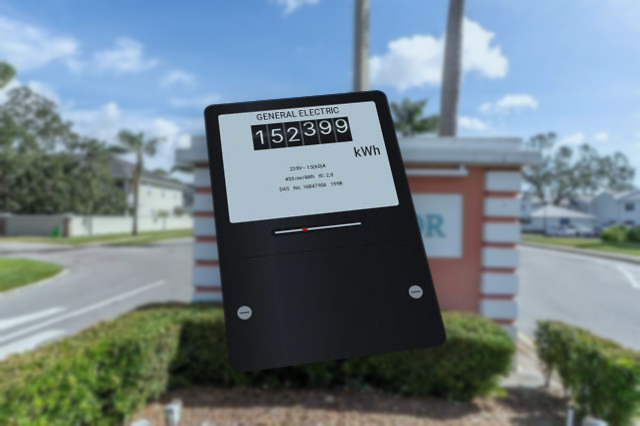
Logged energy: {"value": 152399, "unit": "kWh"}
